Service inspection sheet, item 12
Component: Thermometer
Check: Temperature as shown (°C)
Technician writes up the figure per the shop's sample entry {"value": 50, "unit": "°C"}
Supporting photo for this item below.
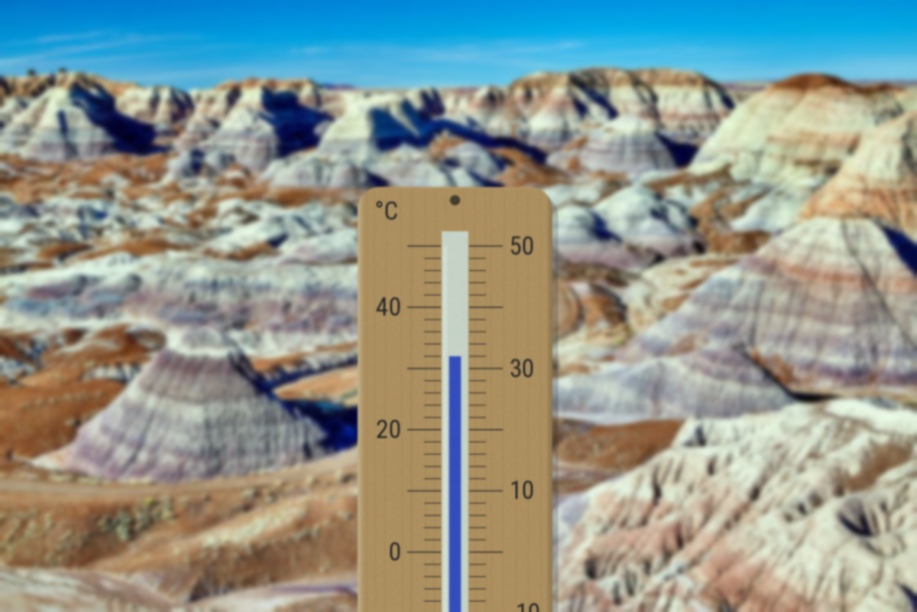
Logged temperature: {"value": 32, "unit": "°C"}
